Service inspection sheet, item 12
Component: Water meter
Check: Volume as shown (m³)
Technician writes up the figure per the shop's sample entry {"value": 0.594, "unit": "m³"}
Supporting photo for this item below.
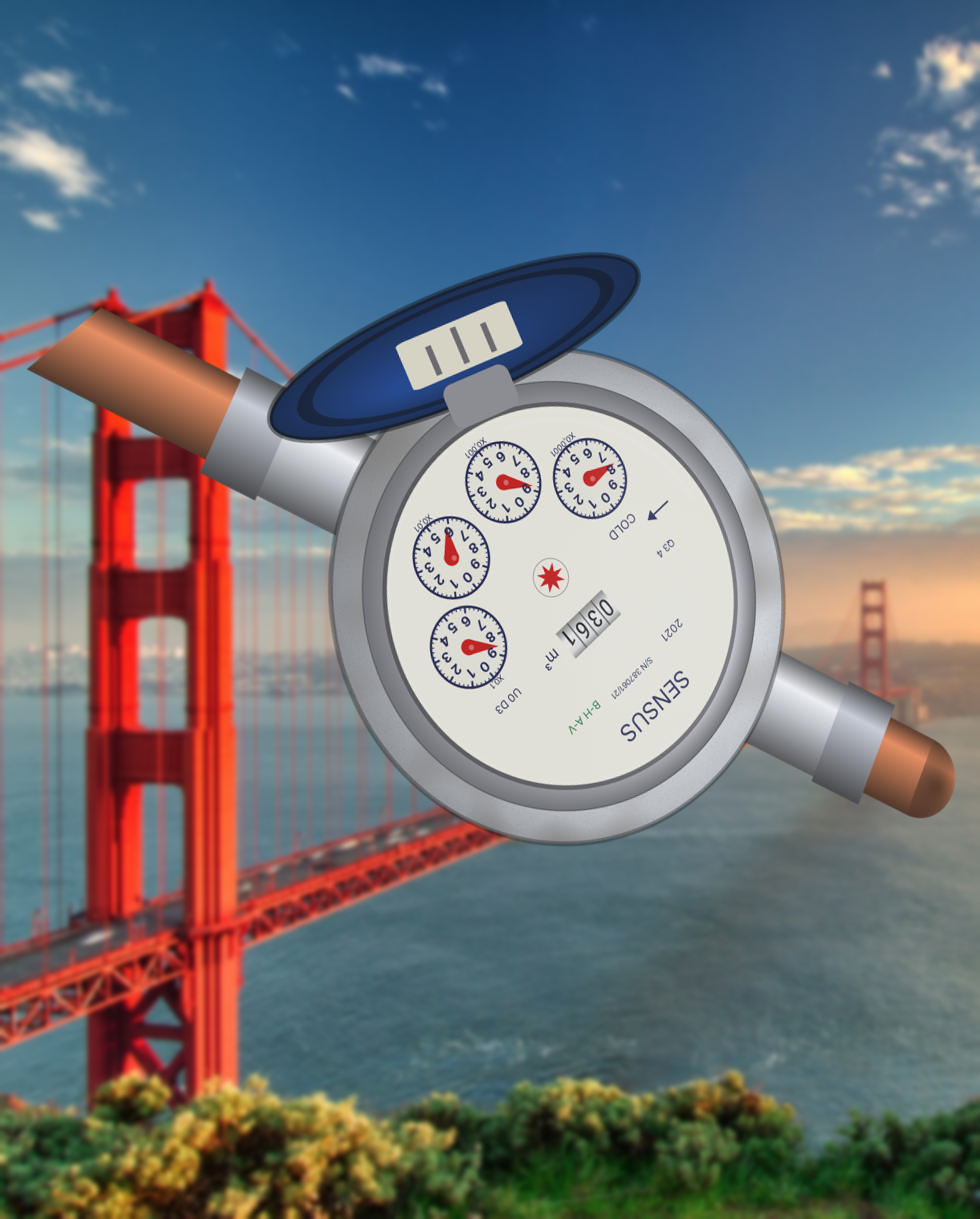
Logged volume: {"value": 360.8587, "unit": "m³"}
